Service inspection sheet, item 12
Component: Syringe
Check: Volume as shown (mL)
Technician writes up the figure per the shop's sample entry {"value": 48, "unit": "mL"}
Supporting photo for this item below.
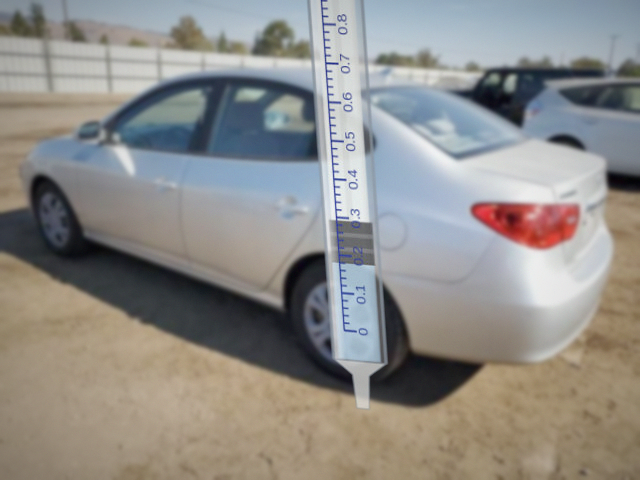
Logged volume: {"value": 0.18, "unit": "mL"}
